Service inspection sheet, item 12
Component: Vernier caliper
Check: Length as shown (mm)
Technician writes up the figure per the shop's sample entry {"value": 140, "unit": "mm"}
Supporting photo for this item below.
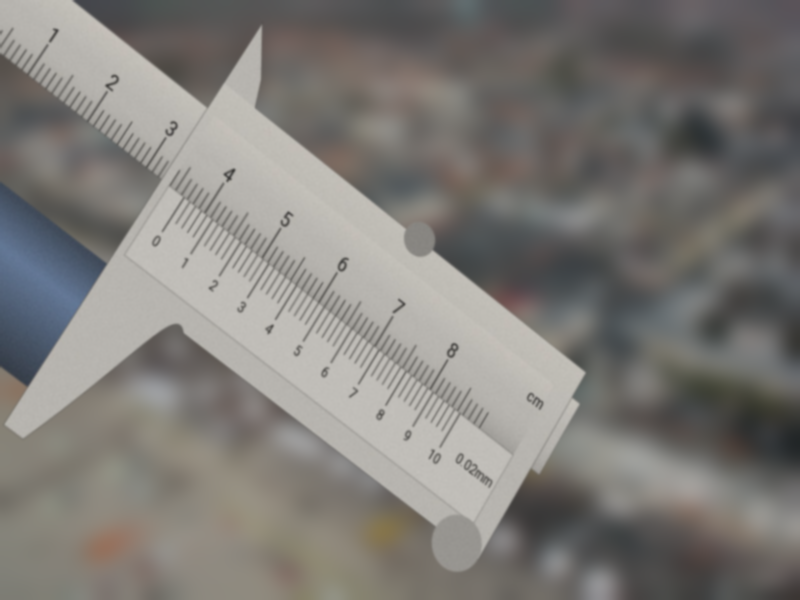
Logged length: {"value": 36.5, "unit": "mm"}
